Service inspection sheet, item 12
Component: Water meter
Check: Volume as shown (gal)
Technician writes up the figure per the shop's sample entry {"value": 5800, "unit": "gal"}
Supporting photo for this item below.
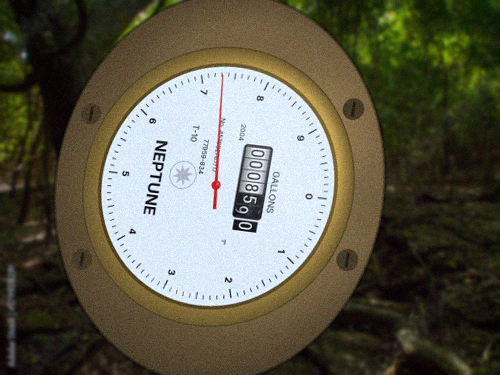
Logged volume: {"value": 8587.3, "unit": "gal"}
